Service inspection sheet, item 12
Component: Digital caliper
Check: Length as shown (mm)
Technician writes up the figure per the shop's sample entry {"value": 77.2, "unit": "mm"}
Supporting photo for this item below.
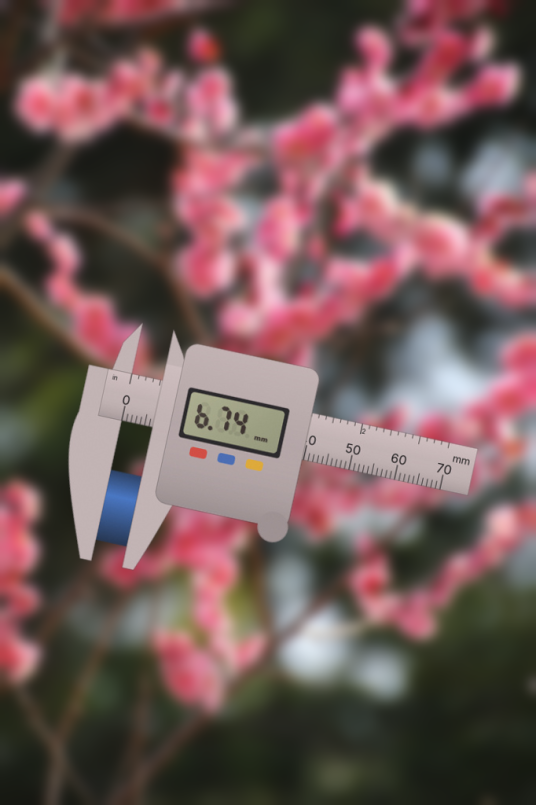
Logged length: {"value": 6.74, "unit": "mm"}
